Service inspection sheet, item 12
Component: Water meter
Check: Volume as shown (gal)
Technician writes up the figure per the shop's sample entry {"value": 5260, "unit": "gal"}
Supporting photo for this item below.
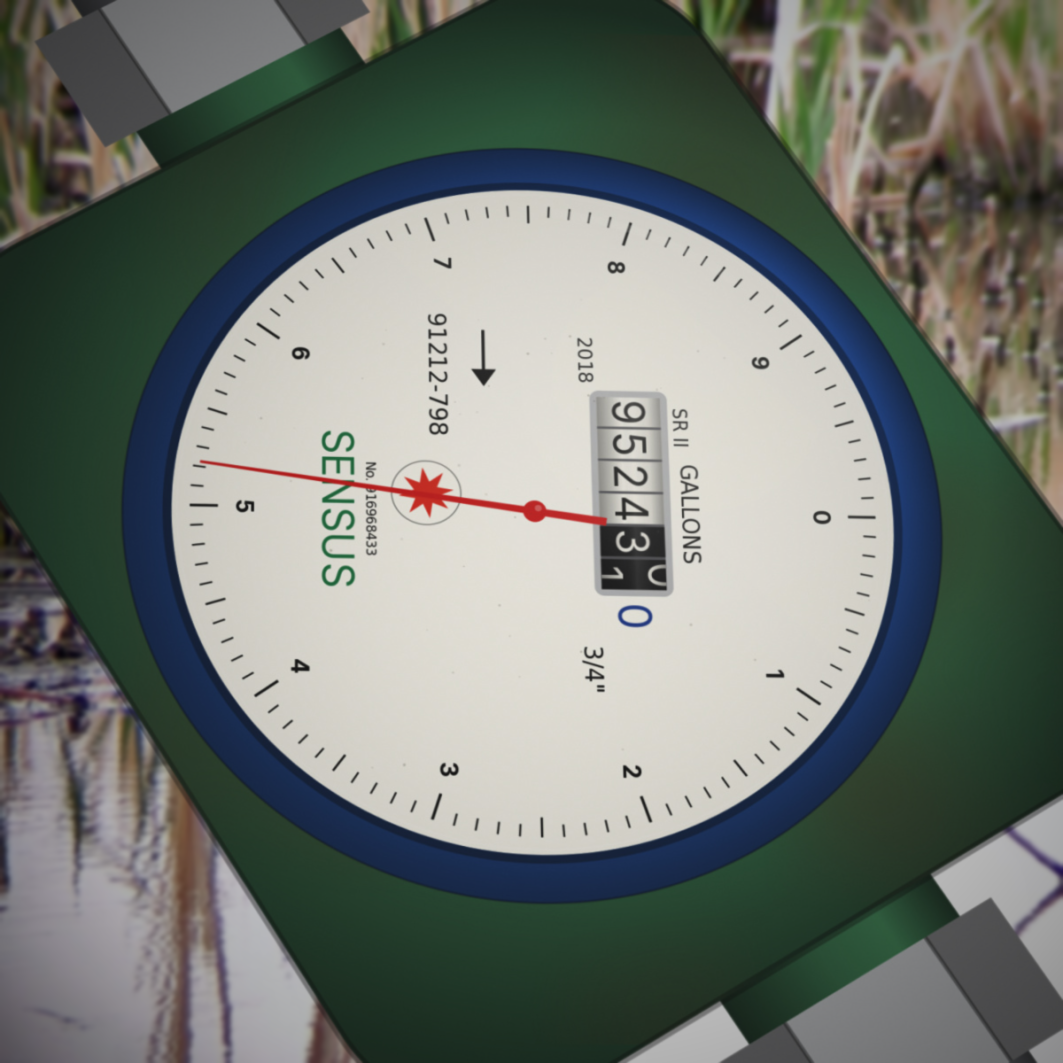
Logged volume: {"value": 9524305.2, "unit": "gal"}
